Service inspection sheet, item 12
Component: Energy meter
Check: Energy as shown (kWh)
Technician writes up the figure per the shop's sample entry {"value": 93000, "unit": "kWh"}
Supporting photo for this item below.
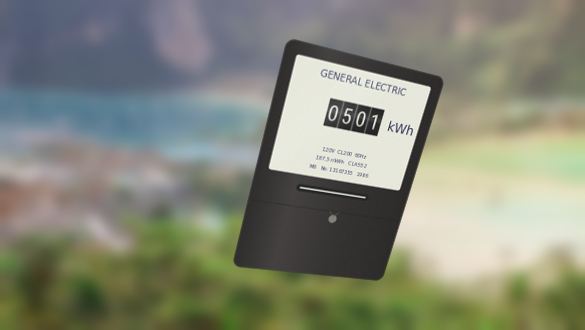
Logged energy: {"value": 501, "unit": "kWh"}
